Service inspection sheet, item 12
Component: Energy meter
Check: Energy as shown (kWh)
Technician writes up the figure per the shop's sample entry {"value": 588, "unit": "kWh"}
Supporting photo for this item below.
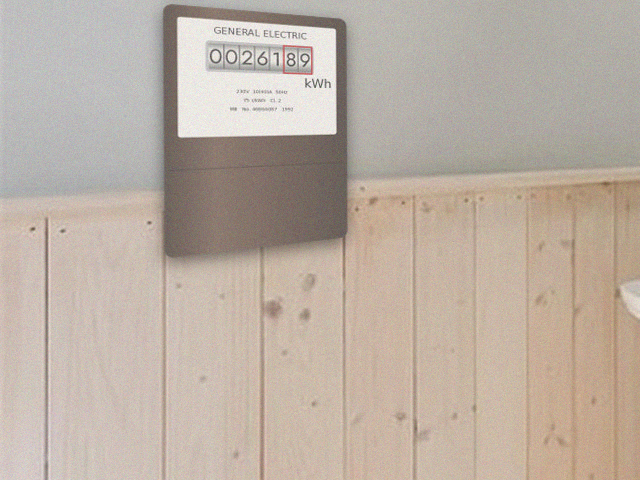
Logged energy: {"value": 261.89, "unit": "kWh"}
